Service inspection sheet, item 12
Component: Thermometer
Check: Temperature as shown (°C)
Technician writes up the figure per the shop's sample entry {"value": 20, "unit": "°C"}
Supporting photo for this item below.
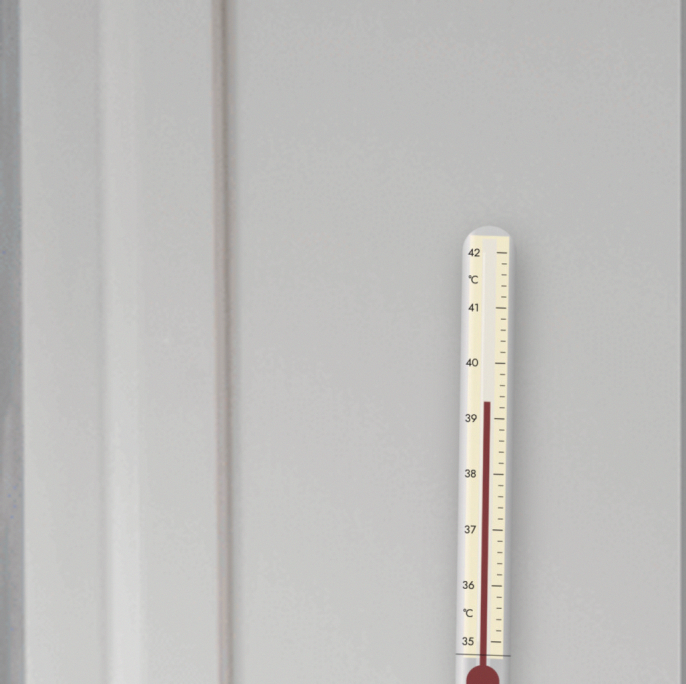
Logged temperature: {"value": 39.3, "unit": "°C"}
